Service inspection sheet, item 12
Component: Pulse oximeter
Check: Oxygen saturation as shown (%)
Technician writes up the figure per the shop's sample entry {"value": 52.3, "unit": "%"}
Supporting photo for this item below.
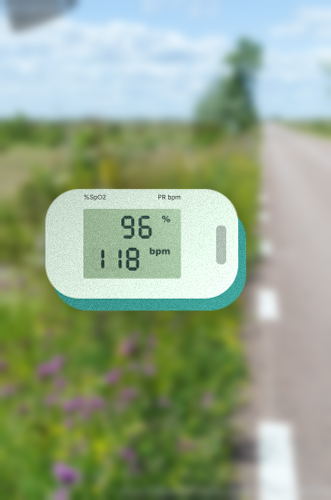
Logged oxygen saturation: {"value": 96, "unit": "%"}
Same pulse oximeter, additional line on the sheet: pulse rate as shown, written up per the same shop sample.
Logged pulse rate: {"value": 118, "unit": "bpm"}
